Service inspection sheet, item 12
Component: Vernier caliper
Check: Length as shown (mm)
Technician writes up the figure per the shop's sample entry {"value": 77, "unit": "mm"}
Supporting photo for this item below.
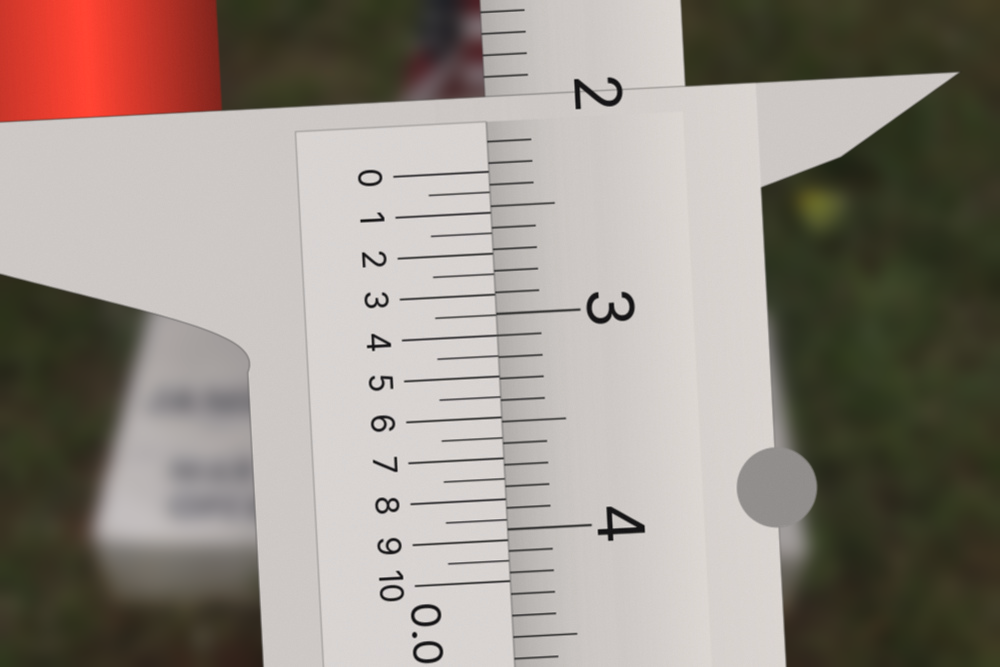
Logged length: {"value": 23.4, "unit": "mm"}
